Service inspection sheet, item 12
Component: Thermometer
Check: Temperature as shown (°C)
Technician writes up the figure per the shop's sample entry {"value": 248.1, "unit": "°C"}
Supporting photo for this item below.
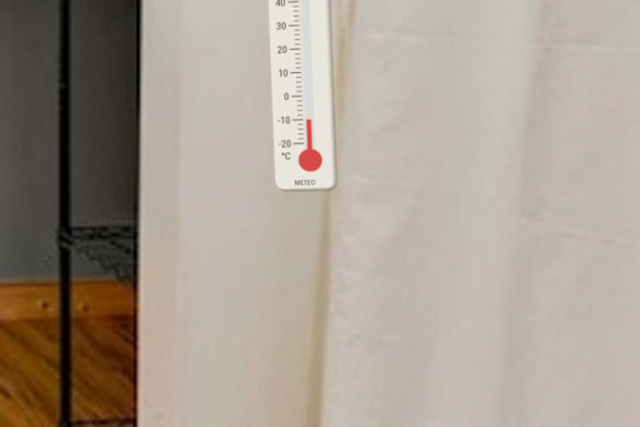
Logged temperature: {"value": -10, "unit": "°C"}
